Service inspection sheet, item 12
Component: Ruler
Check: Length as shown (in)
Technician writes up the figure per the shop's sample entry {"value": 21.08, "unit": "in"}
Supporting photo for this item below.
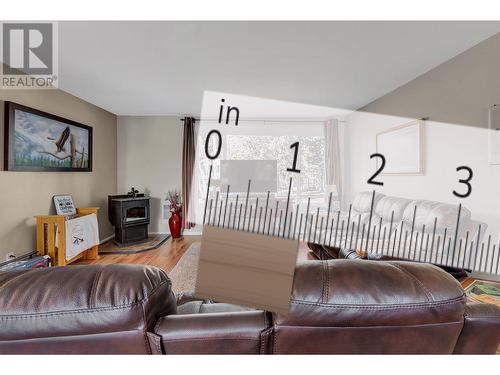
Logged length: {"value": 1.1875, "unit": "in"}
